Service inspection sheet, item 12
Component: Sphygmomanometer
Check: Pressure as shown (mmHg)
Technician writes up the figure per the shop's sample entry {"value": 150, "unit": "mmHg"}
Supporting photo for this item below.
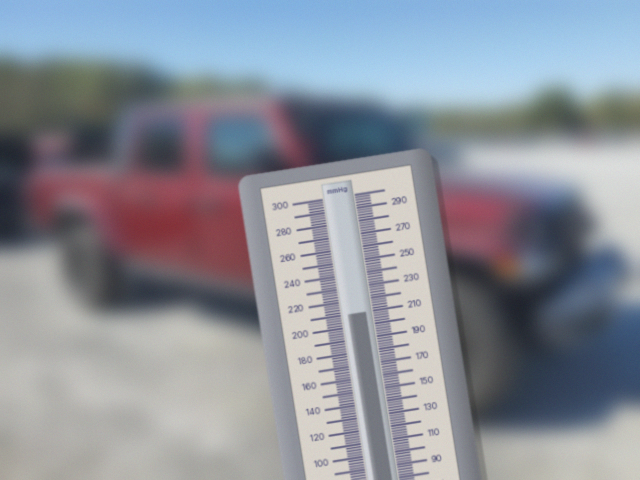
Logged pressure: {"value": 210, "unit": "mmHg"}
